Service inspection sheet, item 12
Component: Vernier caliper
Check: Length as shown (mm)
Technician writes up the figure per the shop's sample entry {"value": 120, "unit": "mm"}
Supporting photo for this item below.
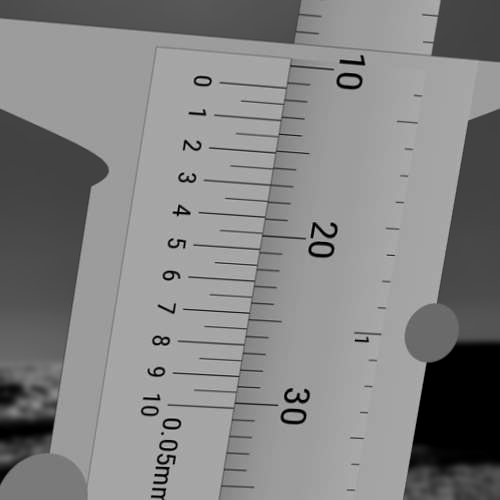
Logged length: {"value": 11.3, "unit": "mm"}
